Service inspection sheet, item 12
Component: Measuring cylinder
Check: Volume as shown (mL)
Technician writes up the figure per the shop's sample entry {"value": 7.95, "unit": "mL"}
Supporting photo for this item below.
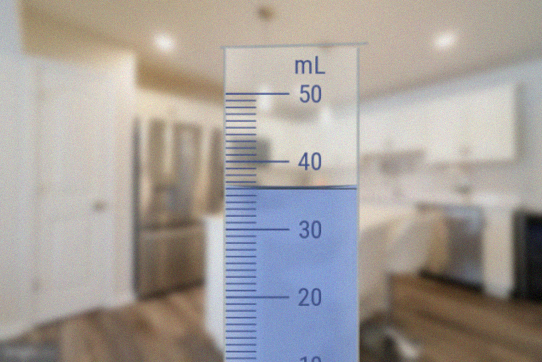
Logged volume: {"value": 36, "unit": "mL"}
